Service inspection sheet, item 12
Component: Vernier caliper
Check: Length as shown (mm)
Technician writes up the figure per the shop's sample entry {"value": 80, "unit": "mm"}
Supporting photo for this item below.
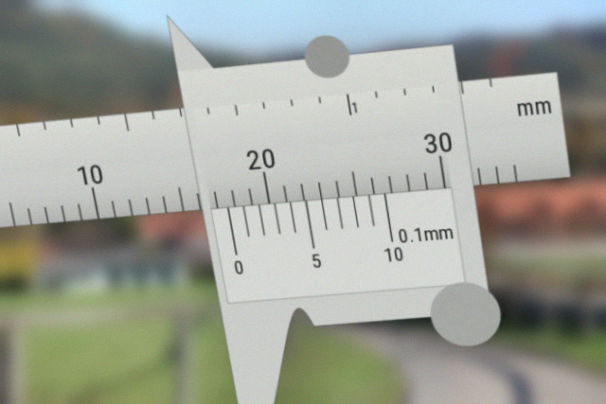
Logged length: {"value": 17.6, "unit": "mm"}
